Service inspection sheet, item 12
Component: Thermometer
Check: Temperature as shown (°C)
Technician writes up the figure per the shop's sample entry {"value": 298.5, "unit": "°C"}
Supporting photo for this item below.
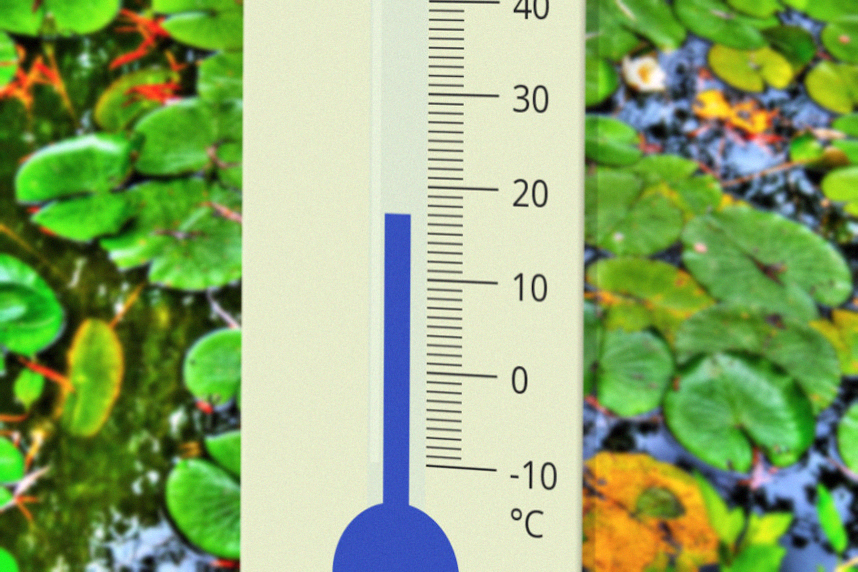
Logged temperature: {"value": 17, "unit": "°C"}
